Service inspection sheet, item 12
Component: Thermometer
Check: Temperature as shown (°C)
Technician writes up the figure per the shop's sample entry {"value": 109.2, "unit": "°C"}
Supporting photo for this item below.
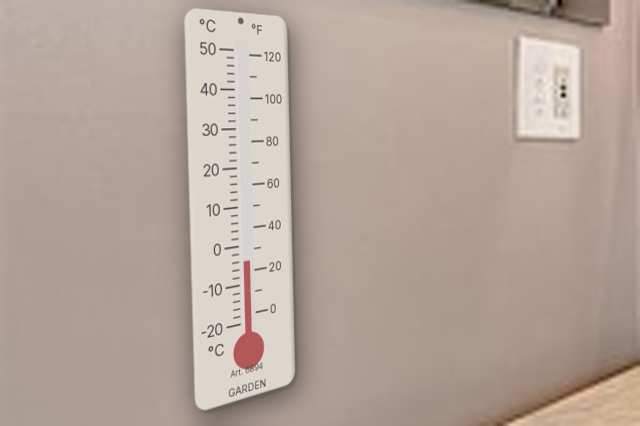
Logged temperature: {"value": -4, "unit": "°C"}
